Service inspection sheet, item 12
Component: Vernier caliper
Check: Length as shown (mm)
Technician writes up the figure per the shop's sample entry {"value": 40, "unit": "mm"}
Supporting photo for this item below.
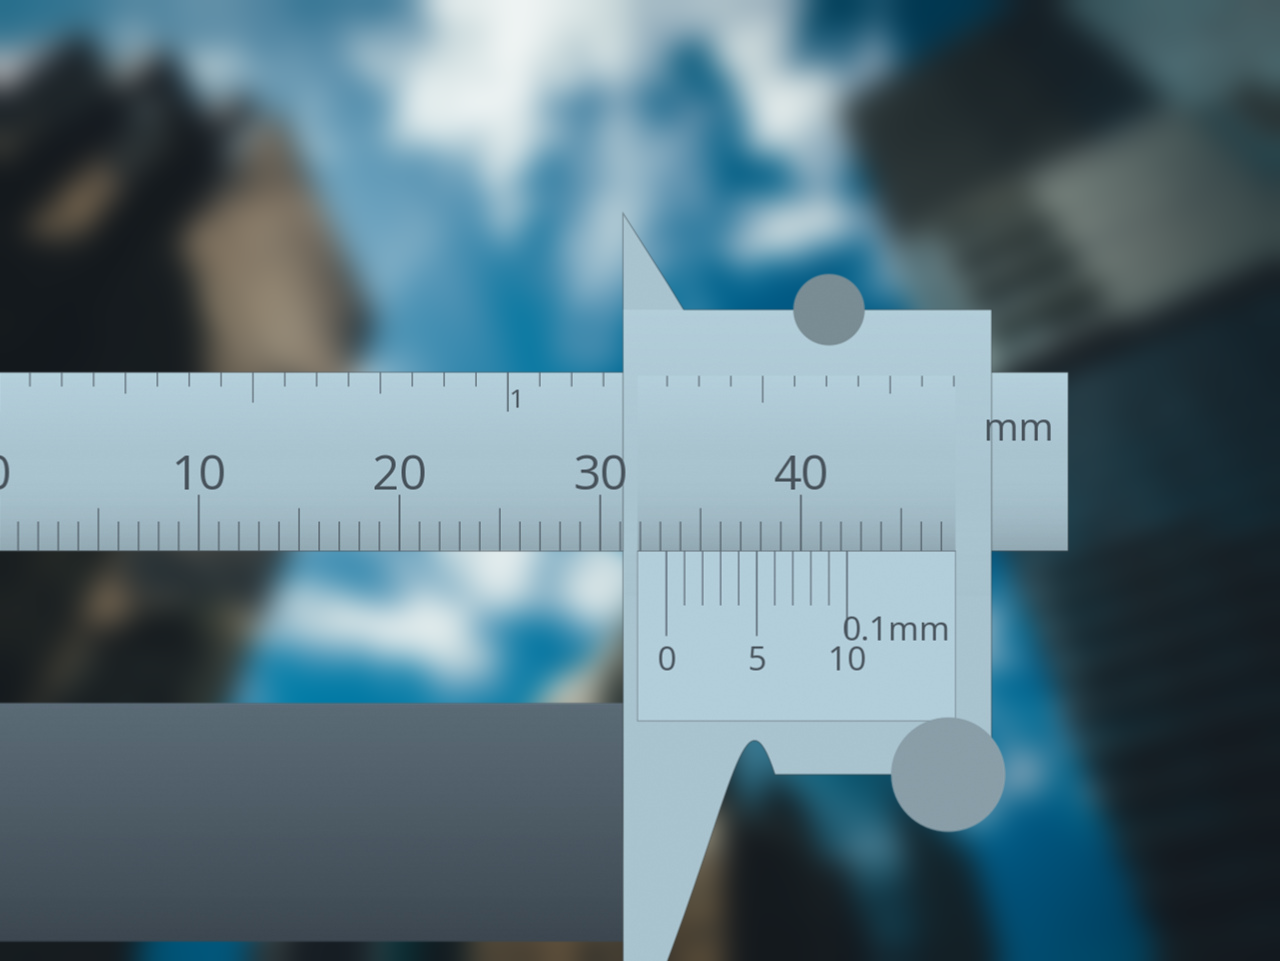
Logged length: {"value": 33.3, "unit": "mm"}
